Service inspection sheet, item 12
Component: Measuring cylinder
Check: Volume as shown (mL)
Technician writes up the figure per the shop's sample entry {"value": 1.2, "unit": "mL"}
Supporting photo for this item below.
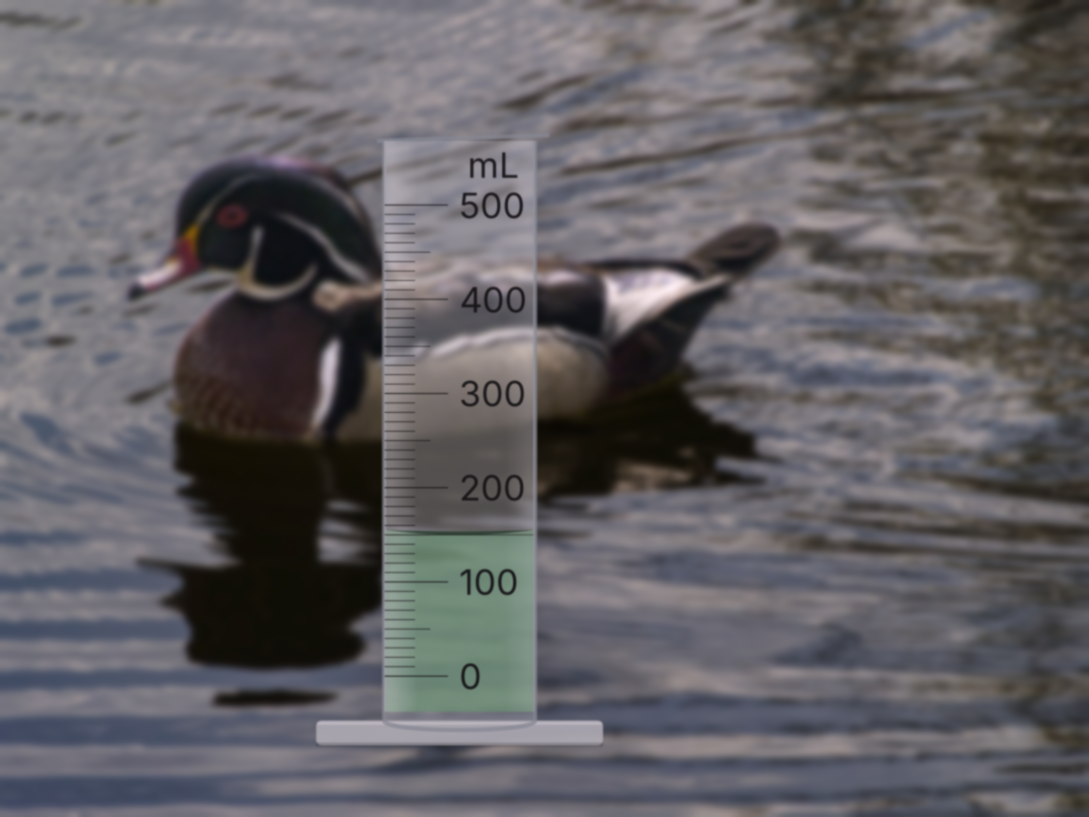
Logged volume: {"value": 150, "unit": "mL"}
